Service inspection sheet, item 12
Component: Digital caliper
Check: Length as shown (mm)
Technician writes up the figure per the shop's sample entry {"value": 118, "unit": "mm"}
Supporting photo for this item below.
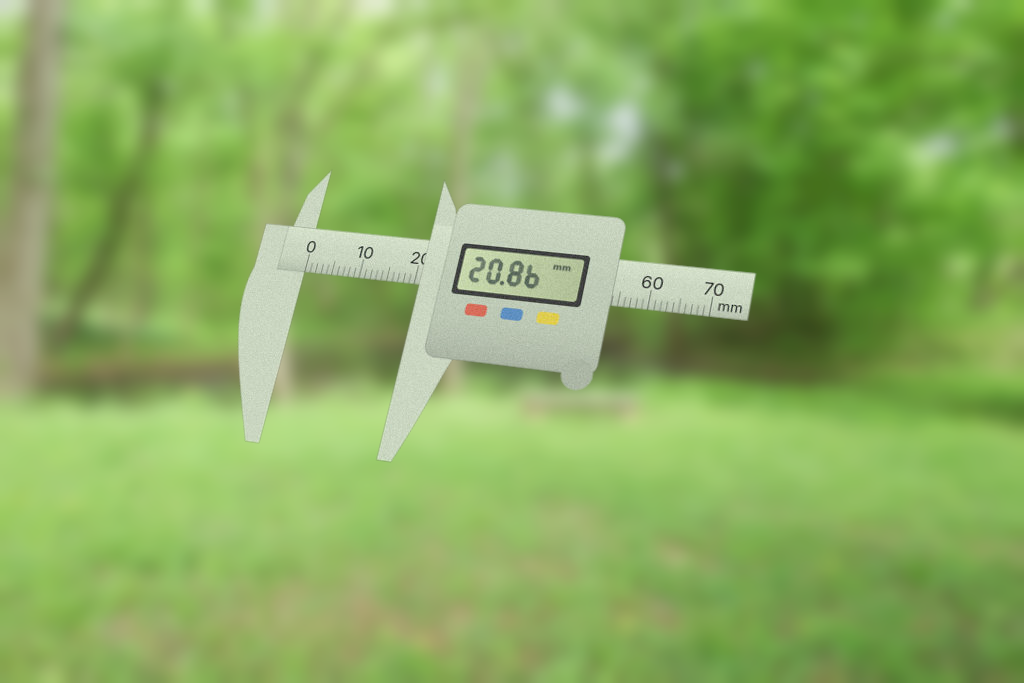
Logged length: {"value": 20.86, "unit": "mm"}
